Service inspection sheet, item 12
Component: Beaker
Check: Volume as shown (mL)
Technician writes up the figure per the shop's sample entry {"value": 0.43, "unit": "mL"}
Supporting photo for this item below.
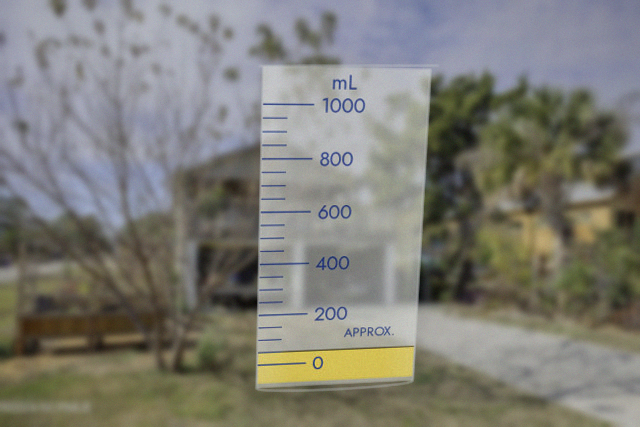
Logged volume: {"value": 50, "unit": "mL"}
